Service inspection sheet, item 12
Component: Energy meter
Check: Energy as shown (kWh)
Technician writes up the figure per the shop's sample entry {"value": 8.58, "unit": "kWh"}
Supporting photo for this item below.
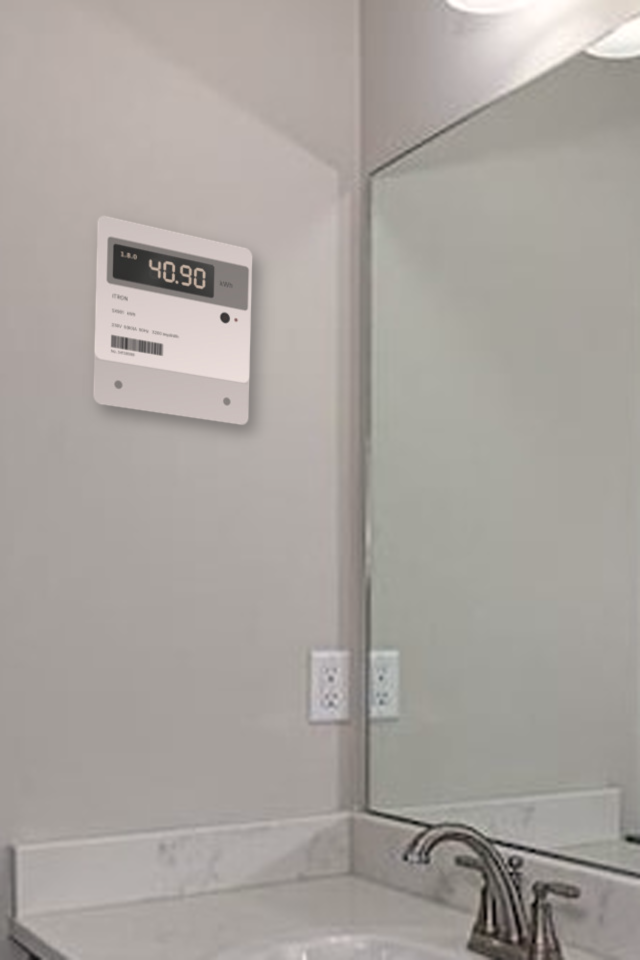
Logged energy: {"value": 40.90, "unit": "kWh"}
